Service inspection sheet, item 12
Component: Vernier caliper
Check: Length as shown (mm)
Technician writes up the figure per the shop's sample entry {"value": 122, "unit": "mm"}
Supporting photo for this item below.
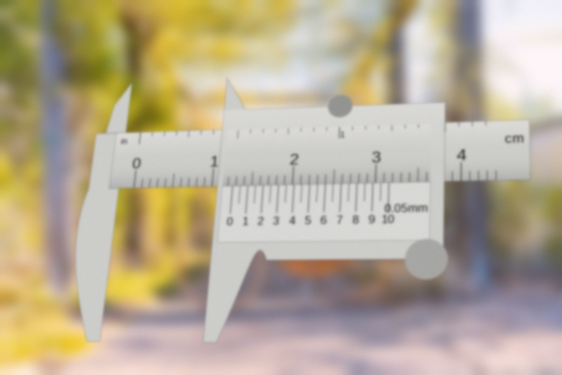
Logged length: {"value": 12.6, "unit": "mm"}
